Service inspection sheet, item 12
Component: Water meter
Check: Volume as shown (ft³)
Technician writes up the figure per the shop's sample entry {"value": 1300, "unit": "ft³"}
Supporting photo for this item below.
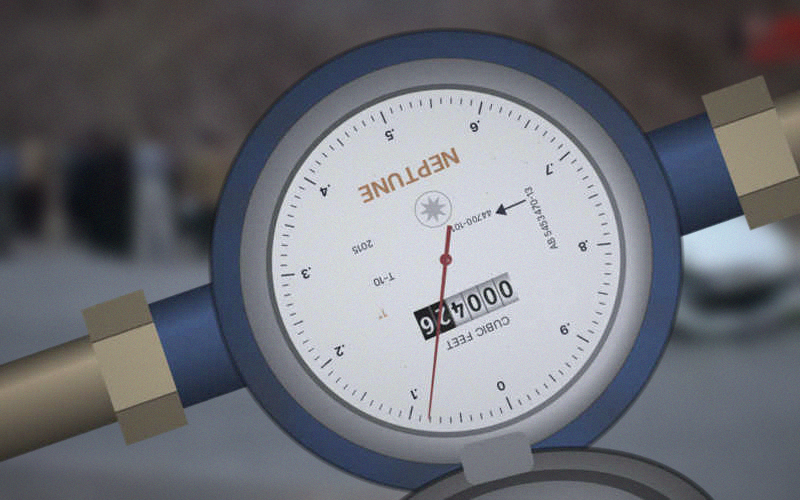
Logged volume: {"value": 426.08, "unit": "ft³"}
